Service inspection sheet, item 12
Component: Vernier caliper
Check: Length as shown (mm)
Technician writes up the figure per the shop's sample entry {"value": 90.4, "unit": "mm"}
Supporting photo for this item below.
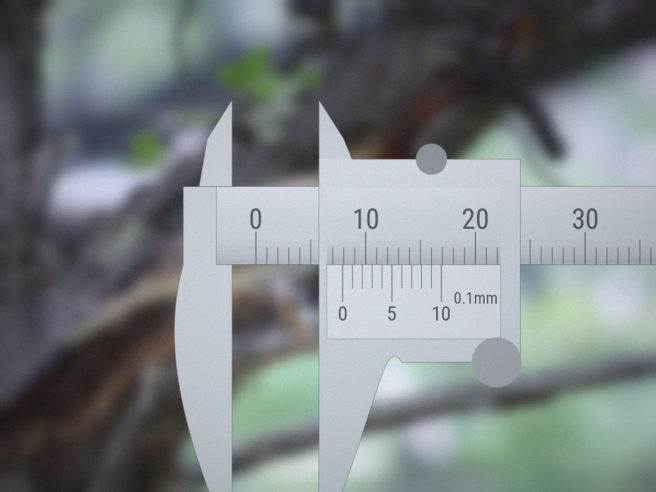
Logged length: {"value": 7.9, "unit": "mm"}
